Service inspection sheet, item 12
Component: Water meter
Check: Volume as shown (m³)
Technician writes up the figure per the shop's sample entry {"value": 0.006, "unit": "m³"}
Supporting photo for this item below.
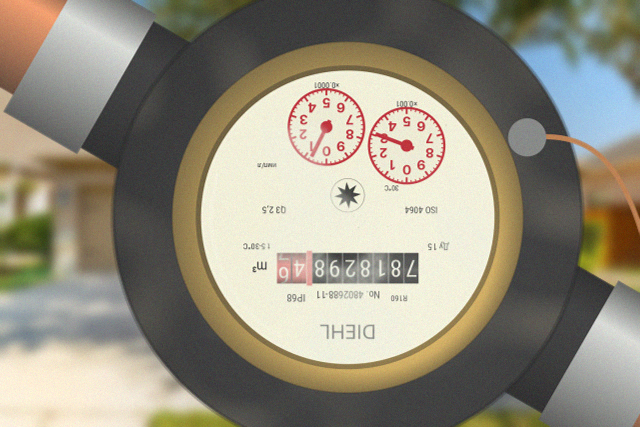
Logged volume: {"value": 7818298.4630, "unit": "m³"}
